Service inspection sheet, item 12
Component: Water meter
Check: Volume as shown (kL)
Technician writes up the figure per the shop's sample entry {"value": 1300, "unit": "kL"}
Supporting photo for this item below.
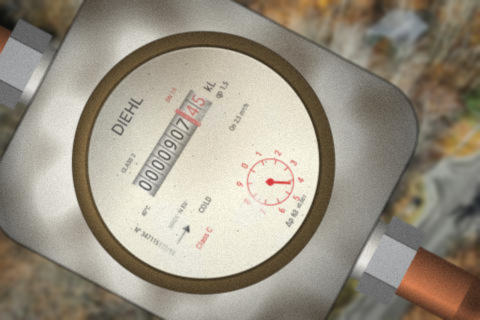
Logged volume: {"value": 907.454, "unit": "kL"}
